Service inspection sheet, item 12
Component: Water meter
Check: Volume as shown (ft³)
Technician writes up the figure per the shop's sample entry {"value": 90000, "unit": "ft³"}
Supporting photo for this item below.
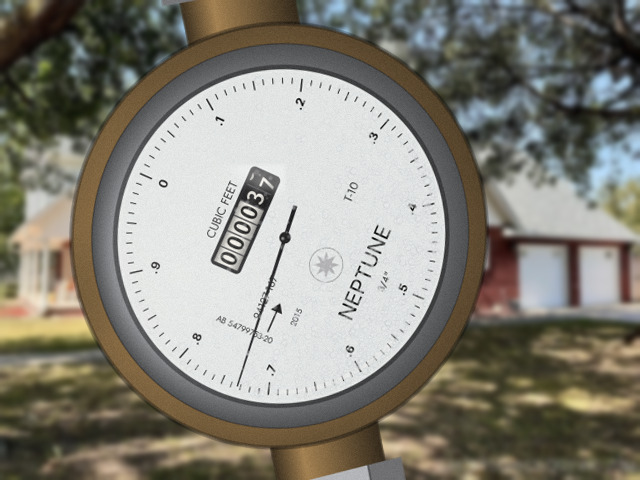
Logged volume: {"value": 36.73, "unit": "ft³"}
